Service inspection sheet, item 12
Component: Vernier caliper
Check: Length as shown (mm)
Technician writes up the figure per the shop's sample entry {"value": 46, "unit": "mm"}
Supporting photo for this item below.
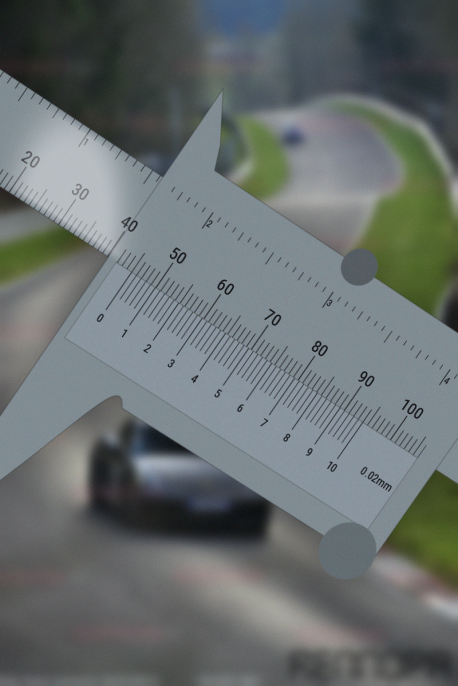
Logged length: {"value": 45.0, "unit": "mm"}
